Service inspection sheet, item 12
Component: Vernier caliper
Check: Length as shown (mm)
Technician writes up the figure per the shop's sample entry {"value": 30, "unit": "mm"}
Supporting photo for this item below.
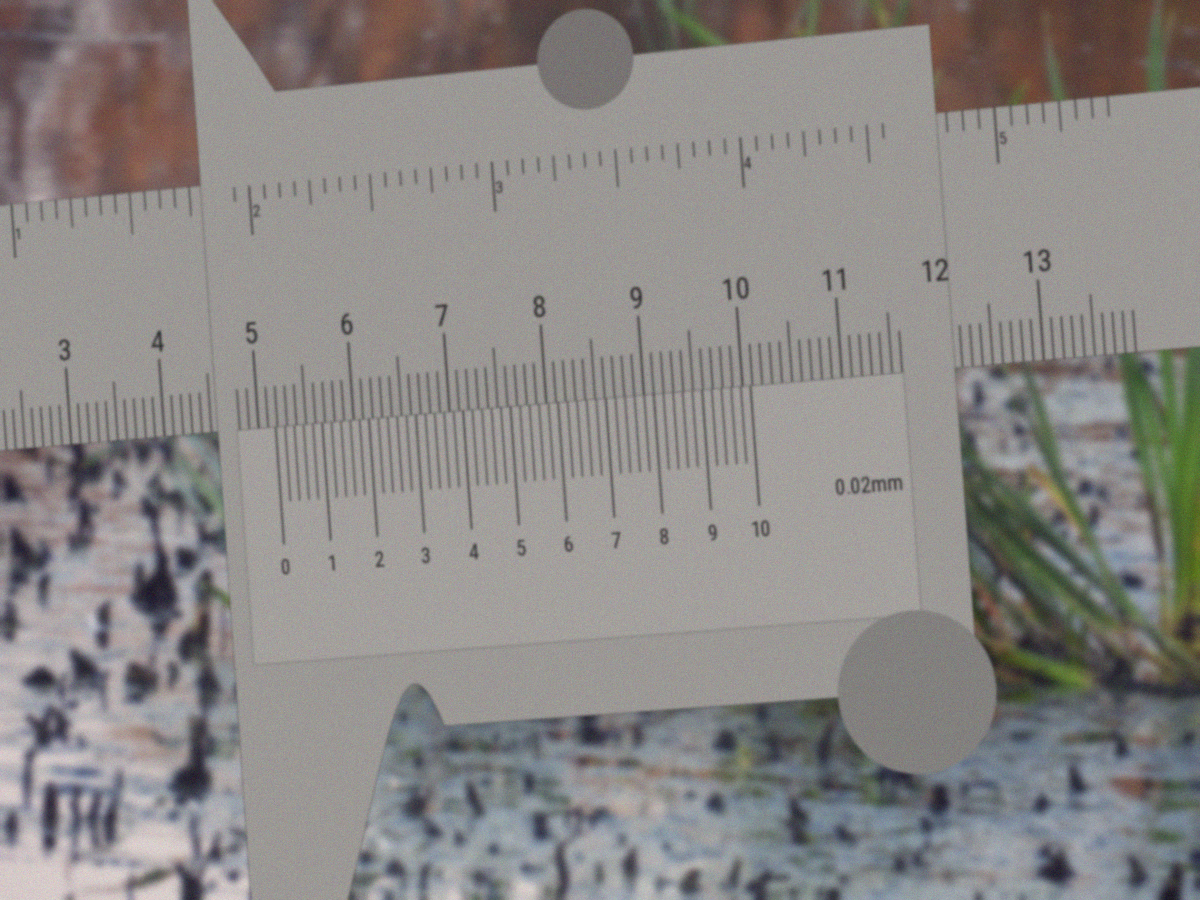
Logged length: {"value": 51.8, "unit": "mm"}
